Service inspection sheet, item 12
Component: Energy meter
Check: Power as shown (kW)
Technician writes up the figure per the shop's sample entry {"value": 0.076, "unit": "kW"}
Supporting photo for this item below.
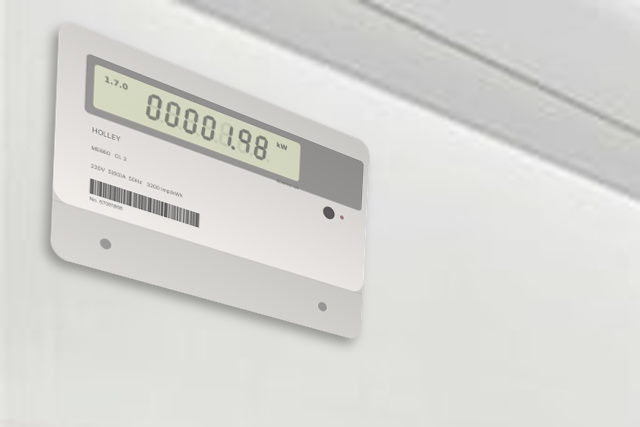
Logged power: {"value": 1.98, "unit": "kW"}
